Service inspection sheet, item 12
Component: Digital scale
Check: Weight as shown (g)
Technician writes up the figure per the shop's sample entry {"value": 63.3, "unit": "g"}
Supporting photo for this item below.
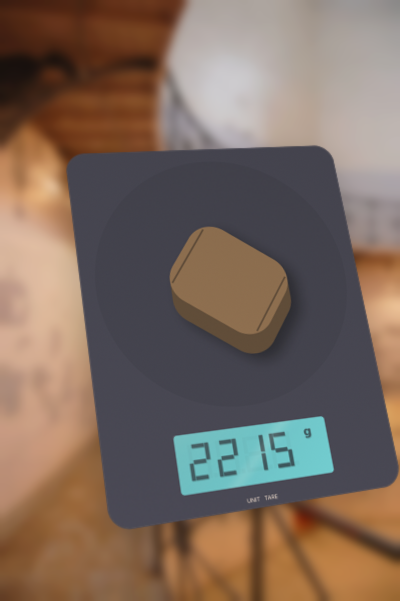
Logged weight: {"value": 2215, "unit": "g"}
